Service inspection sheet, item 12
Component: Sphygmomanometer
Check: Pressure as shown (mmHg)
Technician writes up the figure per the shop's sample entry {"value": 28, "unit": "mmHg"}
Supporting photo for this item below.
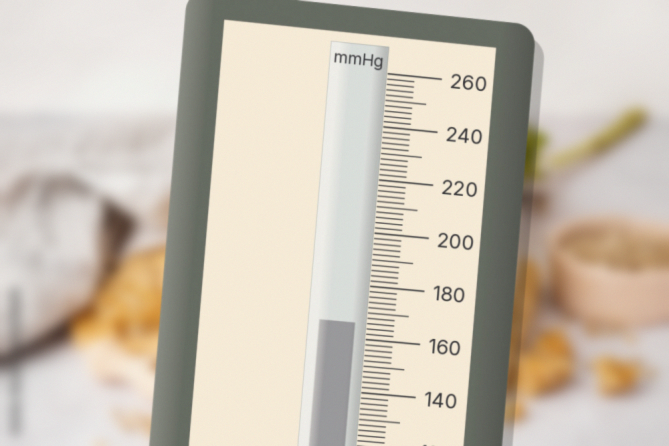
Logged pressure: {"value": 166, "unit": "mmHg"}
